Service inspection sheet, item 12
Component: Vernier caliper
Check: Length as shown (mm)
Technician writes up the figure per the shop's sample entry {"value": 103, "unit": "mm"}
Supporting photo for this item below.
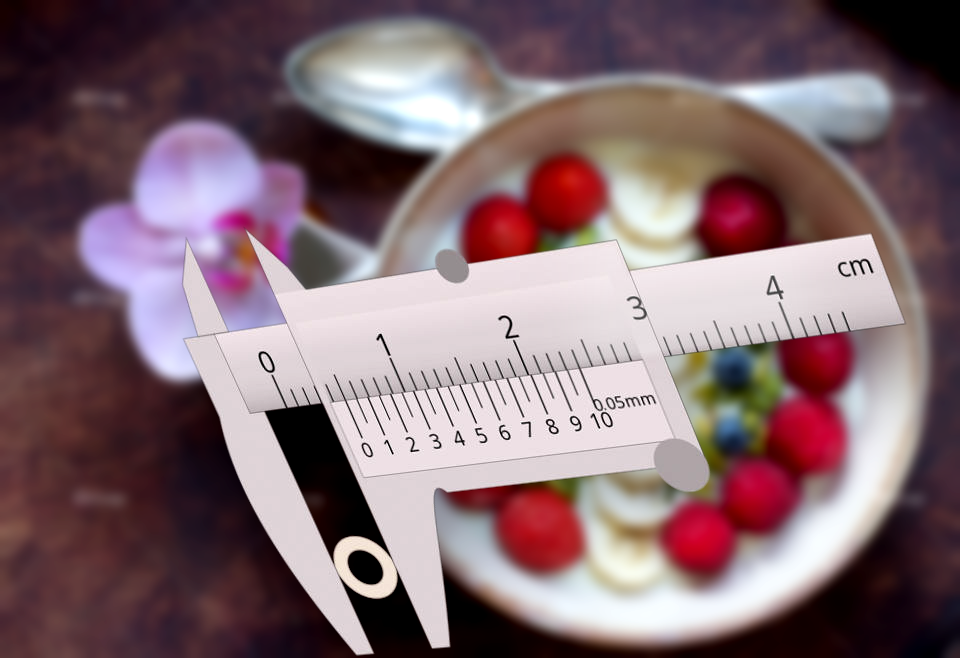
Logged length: {"value": 5.0, "unit": "mm"}
